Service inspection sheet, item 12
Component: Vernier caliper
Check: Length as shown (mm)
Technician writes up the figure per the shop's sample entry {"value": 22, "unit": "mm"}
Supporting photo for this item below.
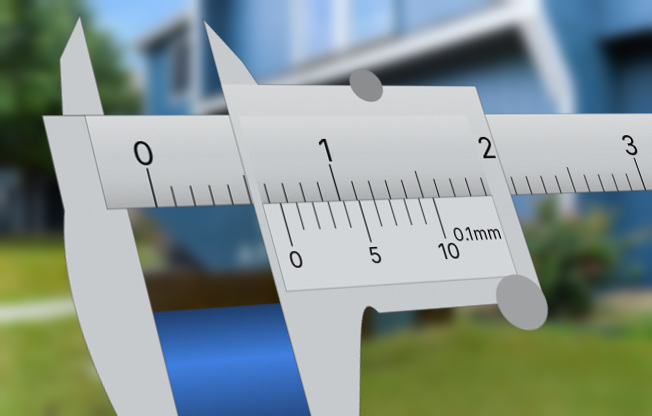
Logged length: {"value": 6.6, "unit": "mm"}
